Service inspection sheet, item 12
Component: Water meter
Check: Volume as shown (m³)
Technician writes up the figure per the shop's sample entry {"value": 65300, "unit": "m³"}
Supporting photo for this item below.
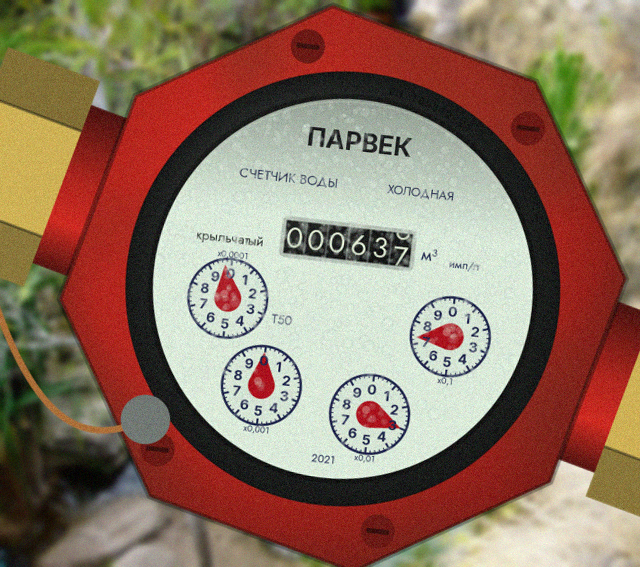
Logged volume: {"value": 636.7299, "unit": "m³"}
